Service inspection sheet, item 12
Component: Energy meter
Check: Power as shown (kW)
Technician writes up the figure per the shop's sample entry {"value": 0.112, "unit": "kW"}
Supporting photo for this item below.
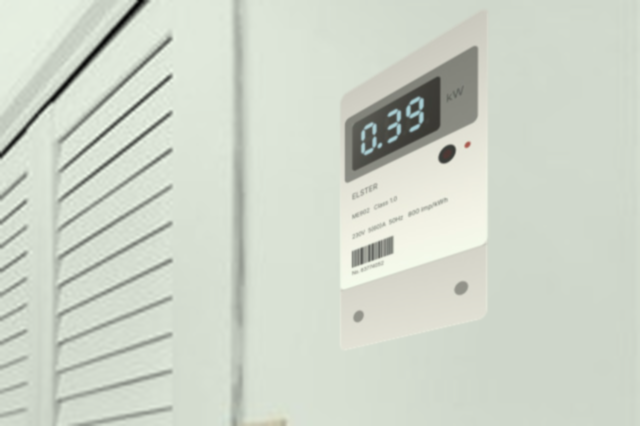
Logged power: {"value": 0.39, "unit": "kW"}
